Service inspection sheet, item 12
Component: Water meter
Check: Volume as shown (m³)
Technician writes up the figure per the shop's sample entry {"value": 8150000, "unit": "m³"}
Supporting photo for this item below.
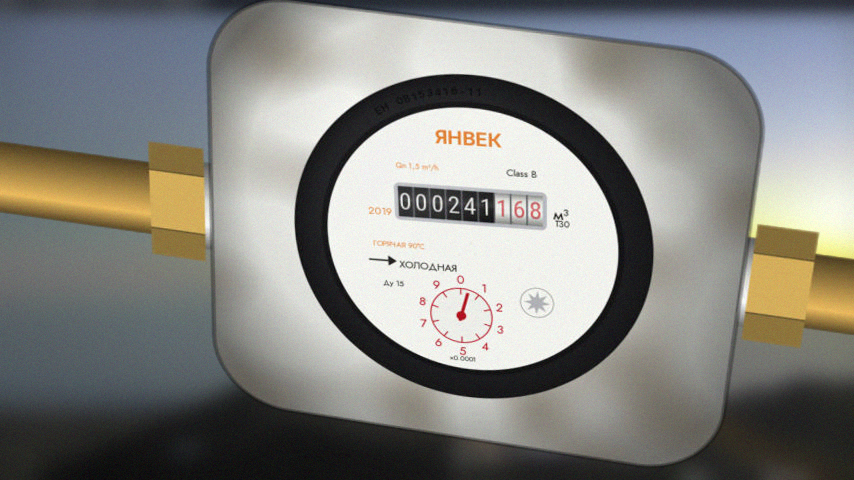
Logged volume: {"value": 241.1680, "unit": "m³"}
